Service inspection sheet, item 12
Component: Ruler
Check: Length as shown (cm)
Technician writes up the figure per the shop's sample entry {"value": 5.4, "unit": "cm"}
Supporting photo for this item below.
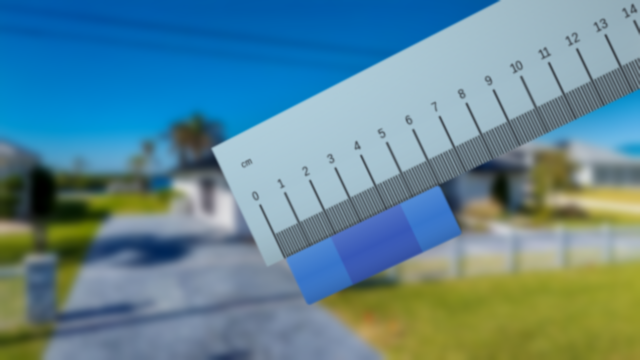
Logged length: {"value": 6, "unit": "cm"}
